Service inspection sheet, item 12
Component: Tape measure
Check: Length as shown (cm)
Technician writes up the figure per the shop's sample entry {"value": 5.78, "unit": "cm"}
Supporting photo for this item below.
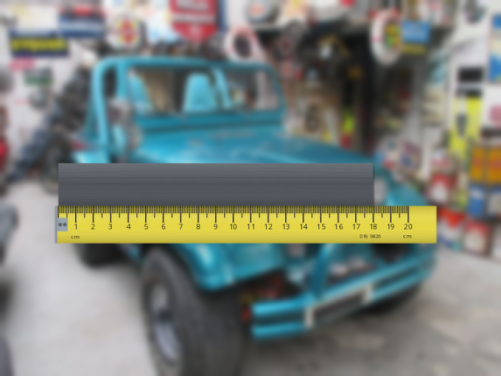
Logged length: {"value": 18, "unit": "cm"}
